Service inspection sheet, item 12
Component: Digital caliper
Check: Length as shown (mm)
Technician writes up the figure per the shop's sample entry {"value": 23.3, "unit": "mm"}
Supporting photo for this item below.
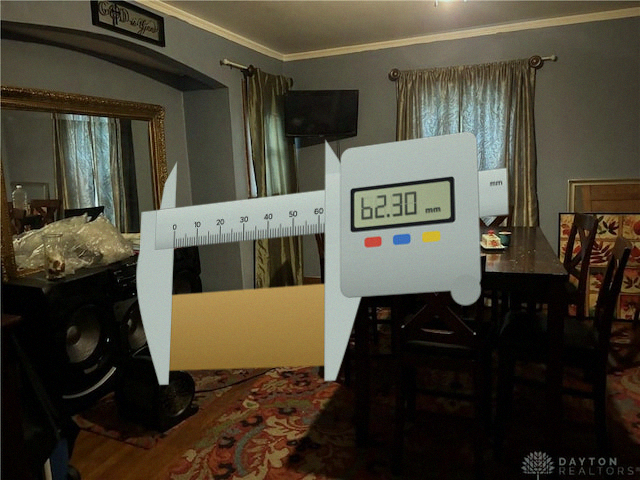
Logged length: {"value": 62.30, "unit": "mm"}
